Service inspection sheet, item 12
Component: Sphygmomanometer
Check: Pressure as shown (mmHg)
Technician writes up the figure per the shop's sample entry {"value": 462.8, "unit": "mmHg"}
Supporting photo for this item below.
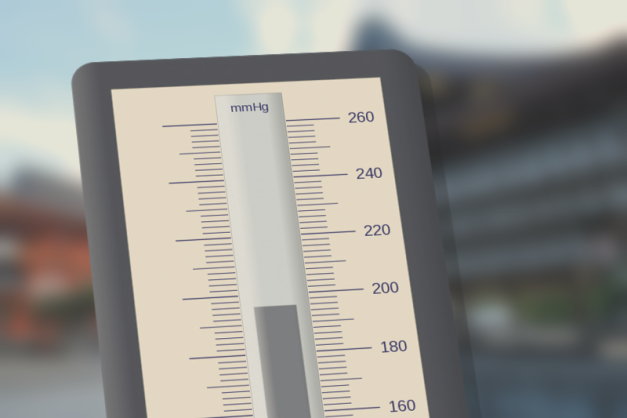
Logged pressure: {"value": 196, "unit": "mmHg"}
